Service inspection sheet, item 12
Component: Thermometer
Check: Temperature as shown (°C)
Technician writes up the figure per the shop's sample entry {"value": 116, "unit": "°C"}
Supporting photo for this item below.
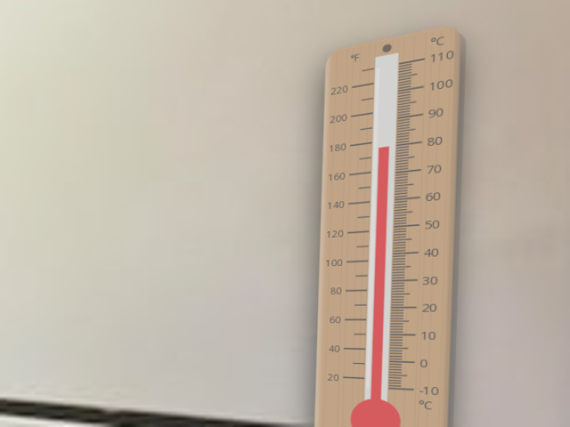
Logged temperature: {"value": 80, "unit": "°C"}
